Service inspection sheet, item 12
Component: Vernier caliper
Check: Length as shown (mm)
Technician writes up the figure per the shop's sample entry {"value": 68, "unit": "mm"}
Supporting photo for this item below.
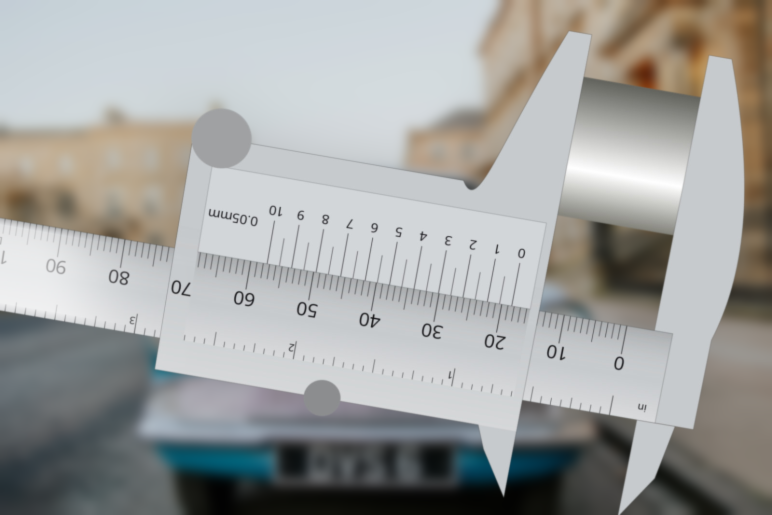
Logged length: {"value": 18.4, "unit": "mm"}
